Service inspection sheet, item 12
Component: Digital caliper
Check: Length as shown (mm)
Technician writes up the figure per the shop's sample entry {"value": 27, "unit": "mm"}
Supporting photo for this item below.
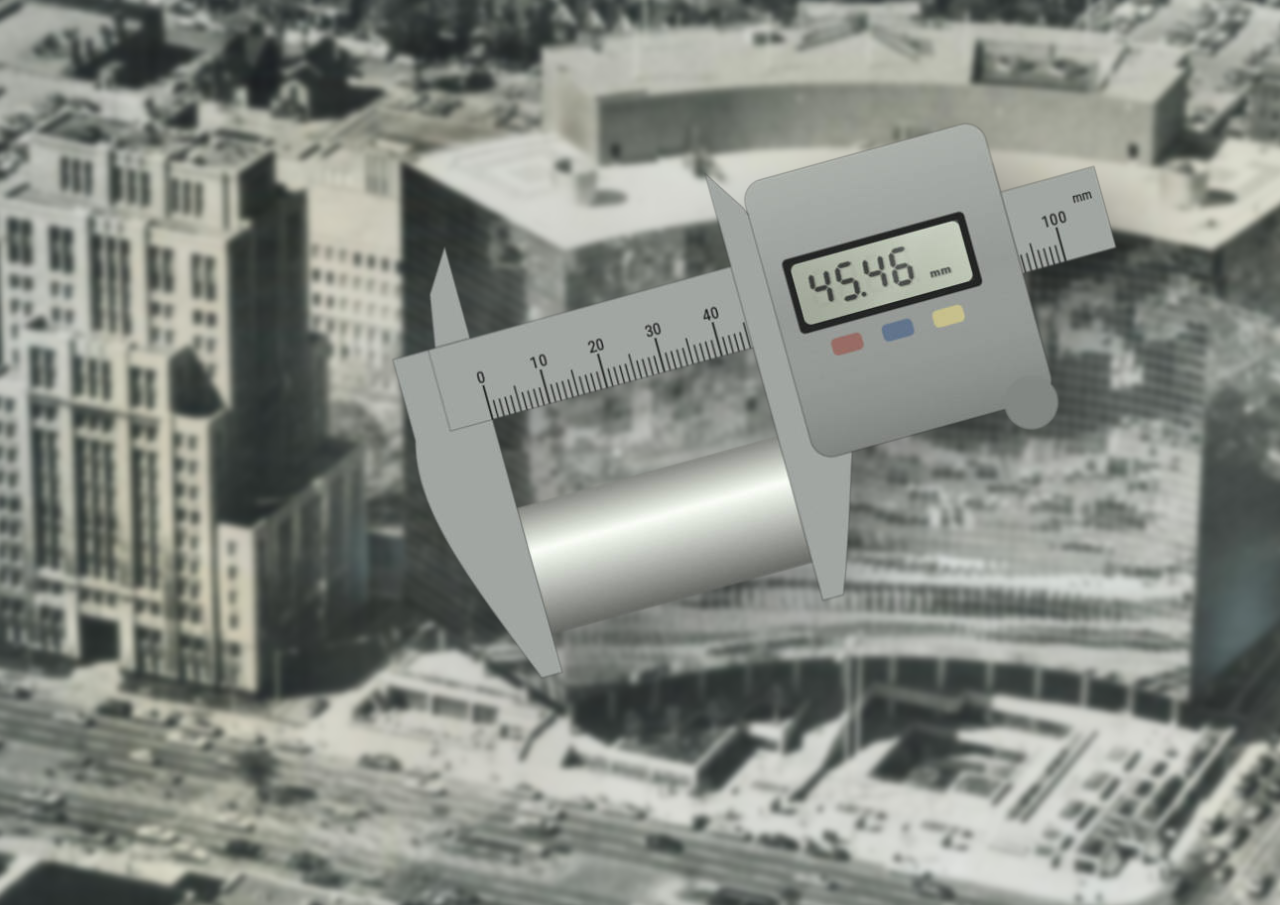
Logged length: {"value": 45.46, "unit": "mm"}
